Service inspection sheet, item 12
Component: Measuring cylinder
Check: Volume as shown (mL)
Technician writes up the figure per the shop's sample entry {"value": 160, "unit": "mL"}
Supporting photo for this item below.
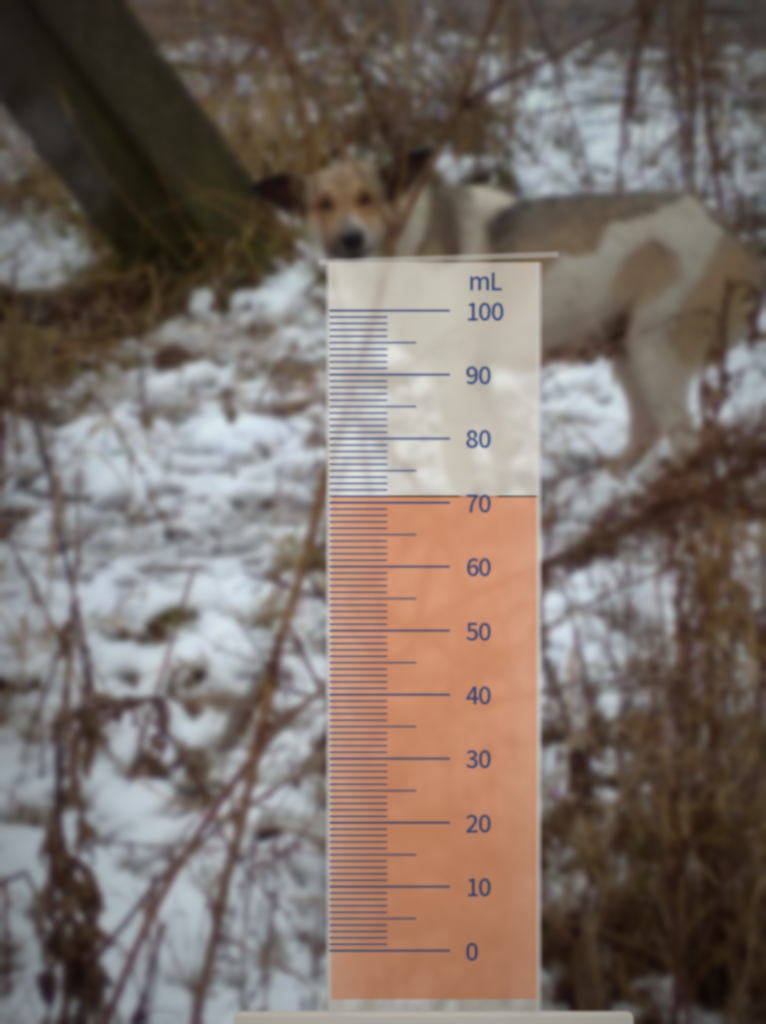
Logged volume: {"value": 71, "unit": "mL"}
